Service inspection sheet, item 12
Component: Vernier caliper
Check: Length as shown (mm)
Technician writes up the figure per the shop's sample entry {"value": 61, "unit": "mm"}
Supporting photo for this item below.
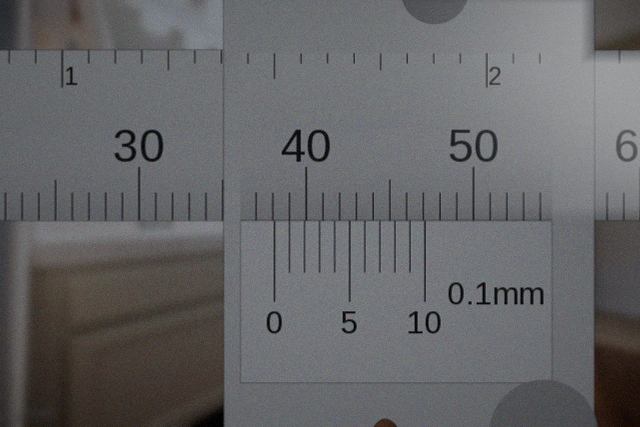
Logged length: {"value": 38.1, "unit": "mm"}
